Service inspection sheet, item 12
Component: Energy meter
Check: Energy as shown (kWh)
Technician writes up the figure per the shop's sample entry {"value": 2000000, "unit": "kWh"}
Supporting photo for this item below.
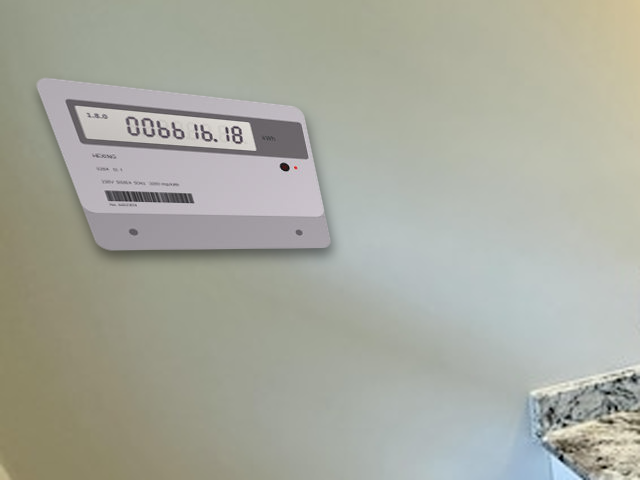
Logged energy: {"value": 6616.18, "unit": "kWh"}
